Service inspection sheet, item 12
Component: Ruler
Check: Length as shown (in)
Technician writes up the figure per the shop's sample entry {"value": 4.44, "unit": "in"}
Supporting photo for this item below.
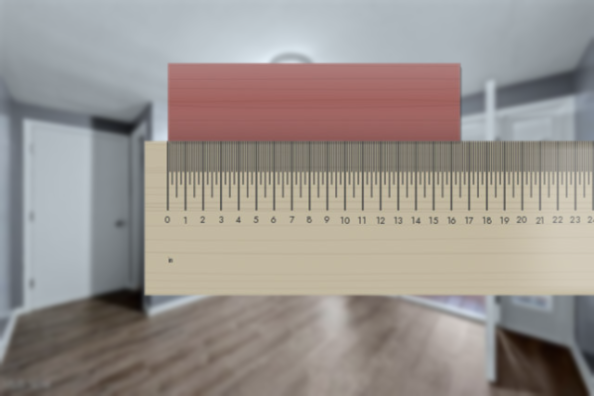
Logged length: {"value": 16.5, "unit": "in"}
